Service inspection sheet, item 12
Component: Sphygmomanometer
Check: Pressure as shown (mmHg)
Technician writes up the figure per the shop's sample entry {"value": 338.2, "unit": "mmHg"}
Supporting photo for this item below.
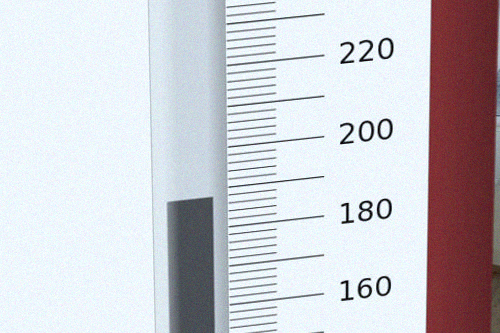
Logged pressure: {"value": 188, "unit": "mmHg"}
